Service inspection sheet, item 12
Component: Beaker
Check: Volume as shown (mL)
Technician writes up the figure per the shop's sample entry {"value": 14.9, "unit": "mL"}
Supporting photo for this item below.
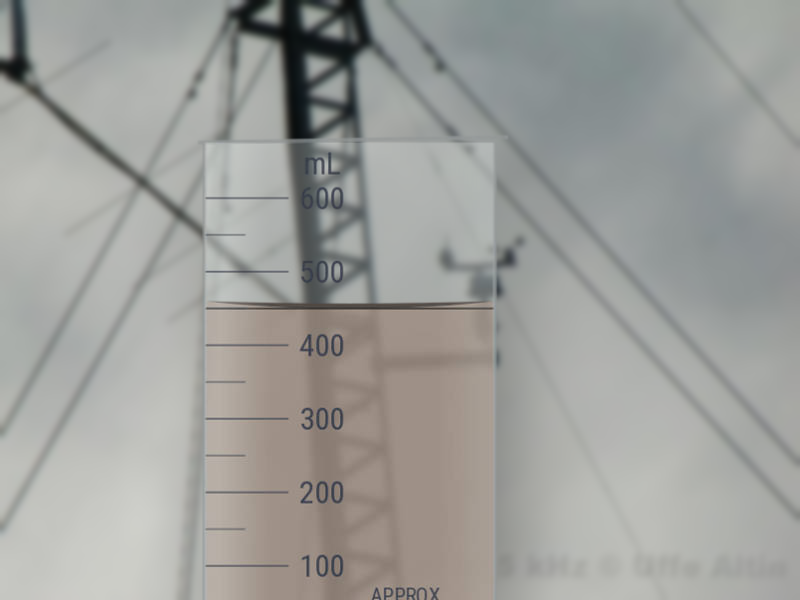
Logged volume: {"value": 450, "unit": "mL"}
